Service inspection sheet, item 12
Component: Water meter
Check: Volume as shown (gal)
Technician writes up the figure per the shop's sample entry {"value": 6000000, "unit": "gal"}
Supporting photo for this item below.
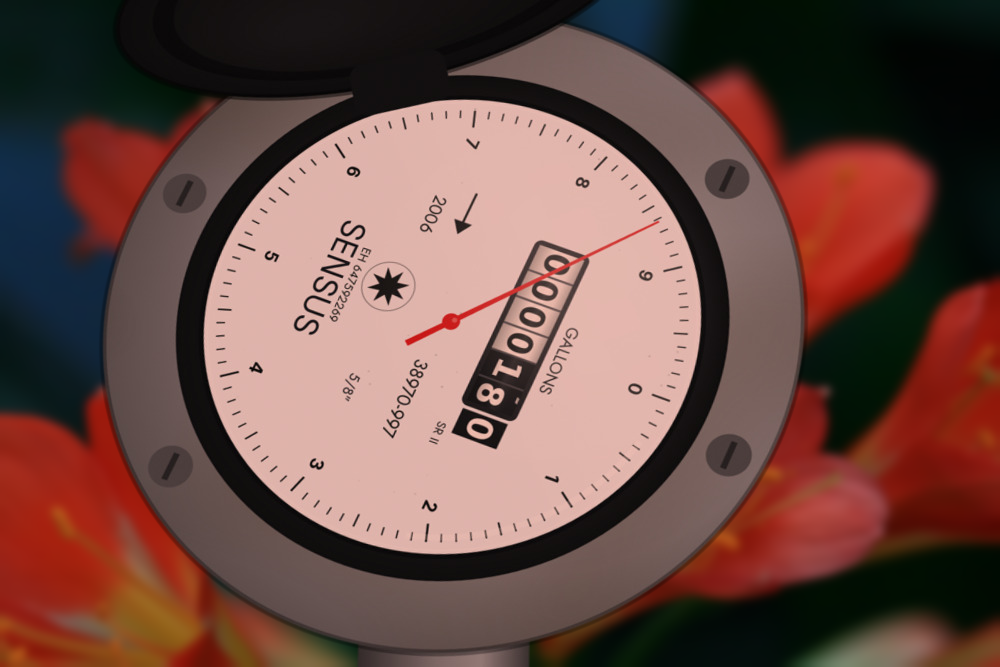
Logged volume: {"value": 178.6, "unit": "gal"}
